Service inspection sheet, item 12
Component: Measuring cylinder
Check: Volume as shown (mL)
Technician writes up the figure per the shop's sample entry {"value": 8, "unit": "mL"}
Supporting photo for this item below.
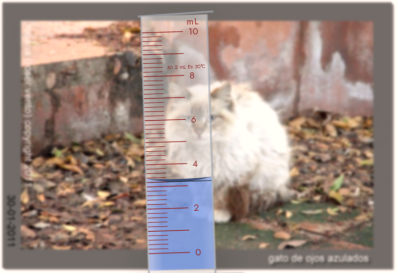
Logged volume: {"value": 3.2, "unit": "mL"}
